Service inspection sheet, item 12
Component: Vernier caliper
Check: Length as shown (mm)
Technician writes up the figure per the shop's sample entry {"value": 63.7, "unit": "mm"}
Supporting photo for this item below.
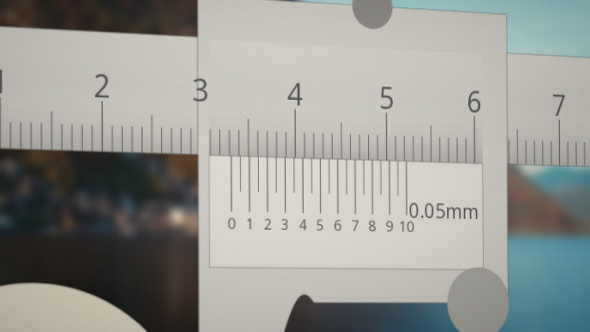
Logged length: {"value": 33.2, "unit": "mm"}
